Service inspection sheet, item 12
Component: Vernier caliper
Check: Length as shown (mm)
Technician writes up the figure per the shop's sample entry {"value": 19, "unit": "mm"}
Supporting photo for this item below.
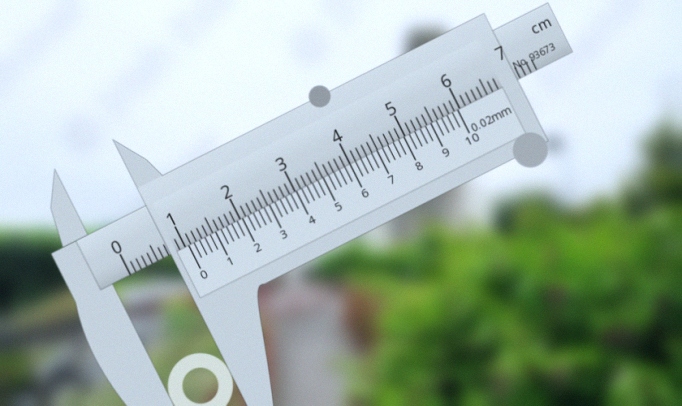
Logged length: {"value": 10.6, "unit": "mm"}
